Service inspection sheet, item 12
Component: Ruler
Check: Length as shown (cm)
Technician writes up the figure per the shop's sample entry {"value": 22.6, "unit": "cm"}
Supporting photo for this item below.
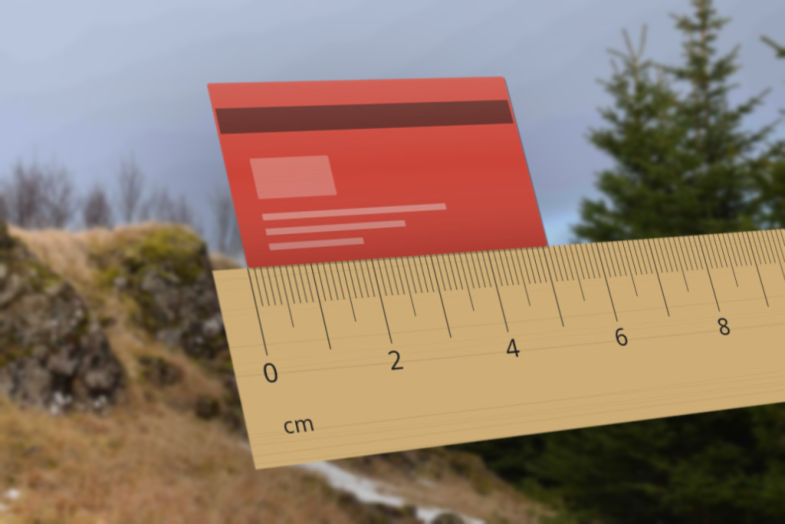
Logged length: {"value": 5.1, "unit": "cm"}
